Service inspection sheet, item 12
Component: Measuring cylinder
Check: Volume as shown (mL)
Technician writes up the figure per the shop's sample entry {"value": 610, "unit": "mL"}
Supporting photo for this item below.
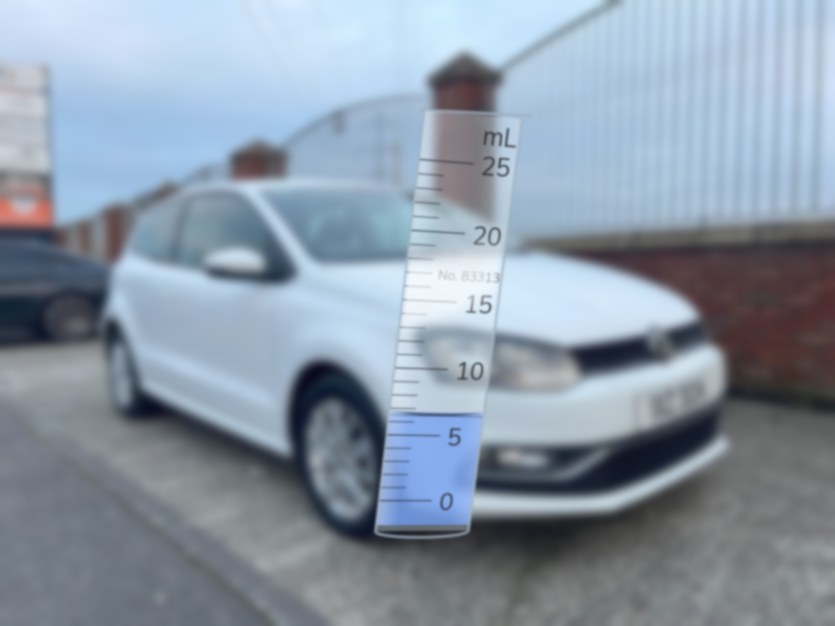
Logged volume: {"value": 6.5, "unit": "mL"}
